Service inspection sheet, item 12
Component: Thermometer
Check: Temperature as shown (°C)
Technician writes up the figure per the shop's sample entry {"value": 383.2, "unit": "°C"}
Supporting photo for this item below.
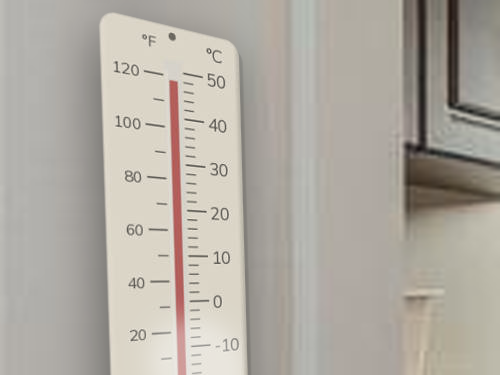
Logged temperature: {"value": 48, "unit": "°C"}
